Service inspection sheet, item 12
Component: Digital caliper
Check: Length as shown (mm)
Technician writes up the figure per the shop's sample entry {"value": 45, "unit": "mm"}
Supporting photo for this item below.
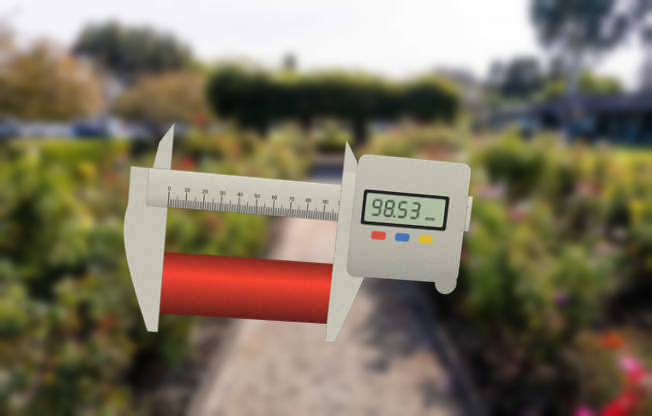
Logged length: {"value": 98.53, "unit": "mm"}
